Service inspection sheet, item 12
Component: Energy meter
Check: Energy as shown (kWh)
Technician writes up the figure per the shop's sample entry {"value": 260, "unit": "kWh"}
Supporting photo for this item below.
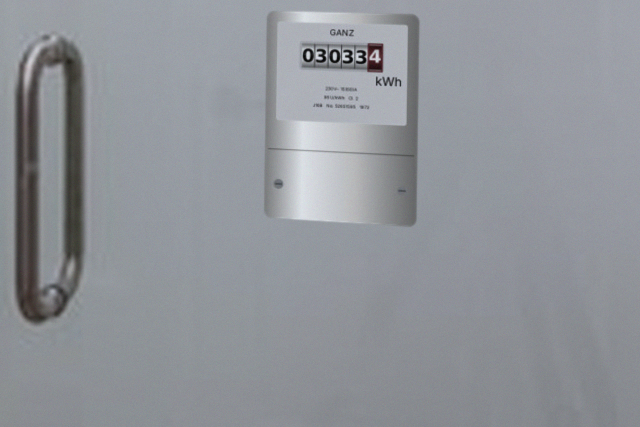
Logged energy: {"value": 3033.4, "unit": "kWh"}
